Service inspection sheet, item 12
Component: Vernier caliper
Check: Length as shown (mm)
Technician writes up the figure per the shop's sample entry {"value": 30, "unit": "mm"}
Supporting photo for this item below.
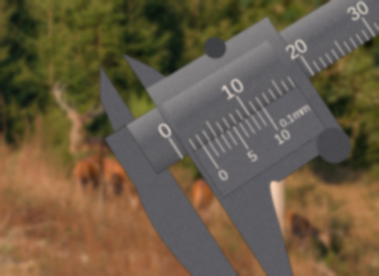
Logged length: {"value": 3.0, "unit": "mm"}
